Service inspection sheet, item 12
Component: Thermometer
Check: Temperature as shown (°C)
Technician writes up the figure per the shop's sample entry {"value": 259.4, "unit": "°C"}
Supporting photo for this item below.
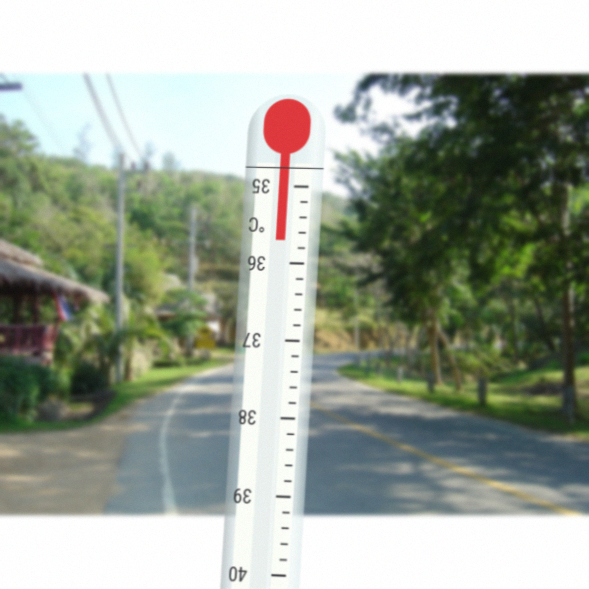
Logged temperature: {"value": 35.7, "unit": "°C"}
